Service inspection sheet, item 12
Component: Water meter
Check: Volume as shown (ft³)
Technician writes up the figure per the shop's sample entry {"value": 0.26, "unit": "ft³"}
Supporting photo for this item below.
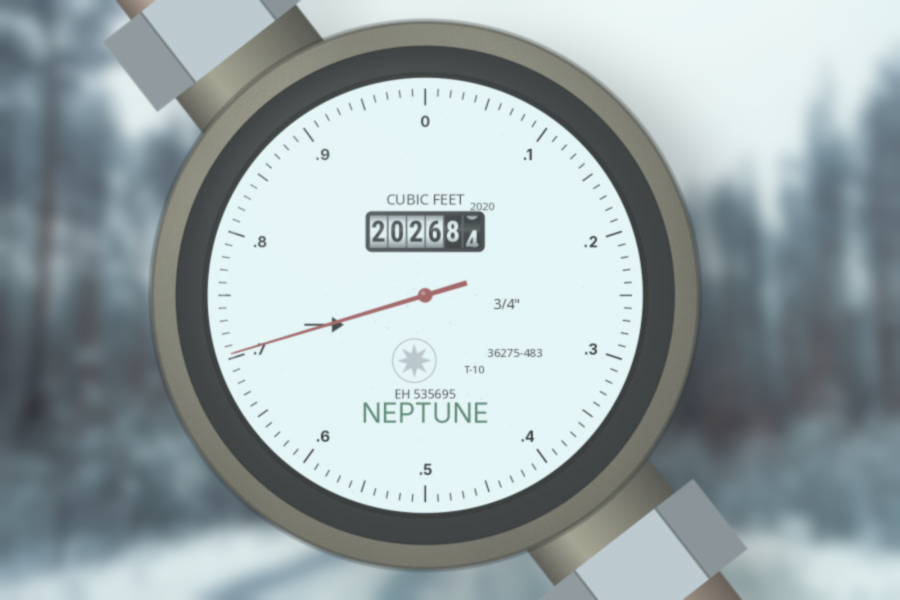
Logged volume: {"value": 202683.70, "unit": "ft³"}
